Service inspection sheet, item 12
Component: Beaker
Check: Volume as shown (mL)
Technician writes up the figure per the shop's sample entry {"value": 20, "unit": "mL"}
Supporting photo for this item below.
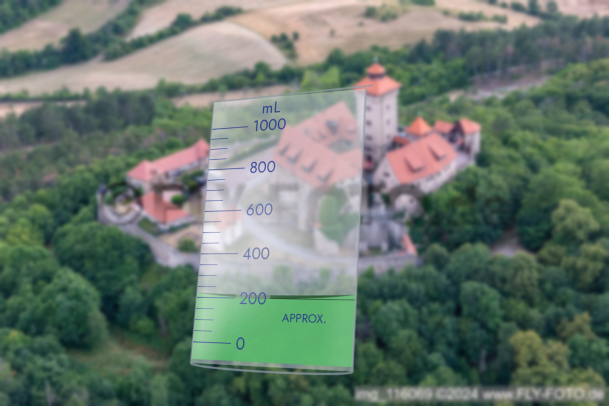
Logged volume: {"value": 200, "unit": "mL"}
